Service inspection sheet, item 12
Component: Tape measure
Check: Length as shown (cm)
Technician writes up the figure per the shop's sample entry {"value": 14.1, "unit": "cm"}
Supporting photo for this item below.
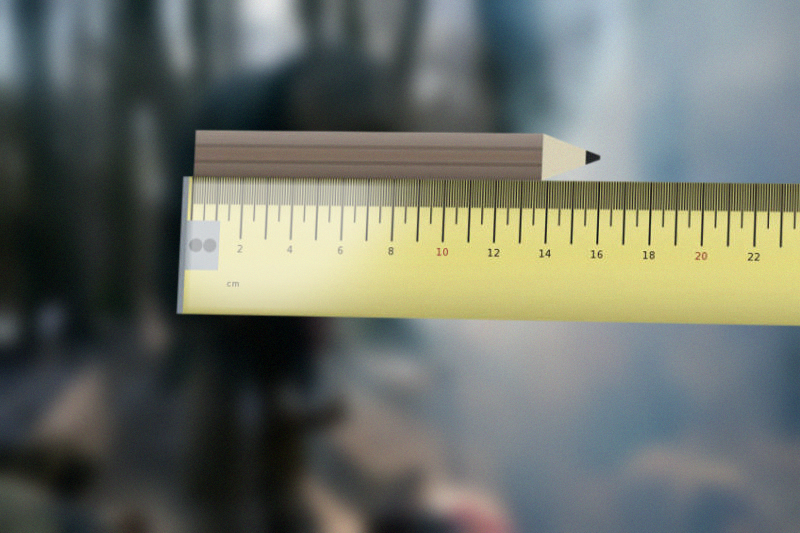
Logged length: {"value": 16, "unit": "cm"}
